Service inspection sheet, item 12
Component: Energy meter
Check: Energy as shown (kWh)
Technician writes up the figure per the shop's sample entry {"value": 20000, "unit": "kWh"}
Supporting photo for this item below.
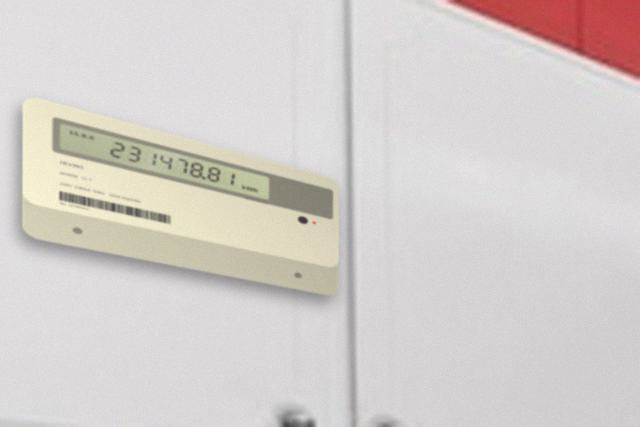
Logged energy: {"value": 231478.81, "unit": "kWh"}
